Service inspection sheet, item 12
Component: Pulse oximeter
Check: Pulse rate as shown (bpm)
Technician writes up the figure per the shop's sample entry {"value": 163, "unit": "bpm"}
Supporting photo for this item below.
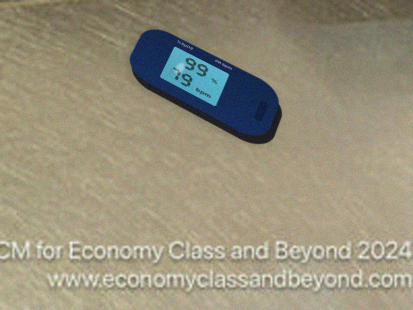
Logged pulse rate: {"value": 79, "unit": "bpm"}
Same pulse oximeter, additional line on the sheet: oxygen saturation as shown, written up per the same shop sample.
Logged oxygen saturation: {"value": 99, "unit": "%"}
